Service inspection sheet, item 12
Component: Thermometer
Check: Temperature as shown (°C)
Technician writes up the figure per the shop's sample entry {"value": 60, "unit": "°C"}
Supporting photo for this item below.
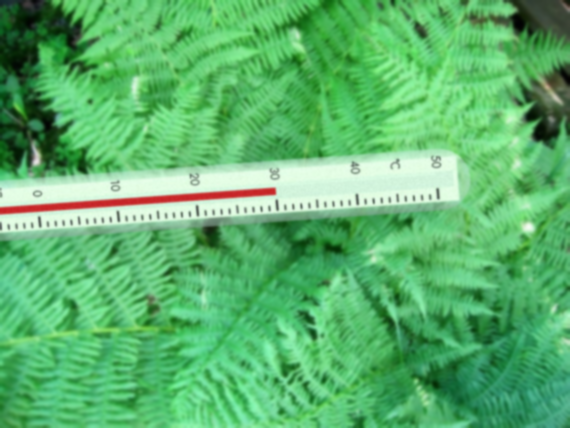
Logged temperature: {"value": 30, "unit": "°C"}
